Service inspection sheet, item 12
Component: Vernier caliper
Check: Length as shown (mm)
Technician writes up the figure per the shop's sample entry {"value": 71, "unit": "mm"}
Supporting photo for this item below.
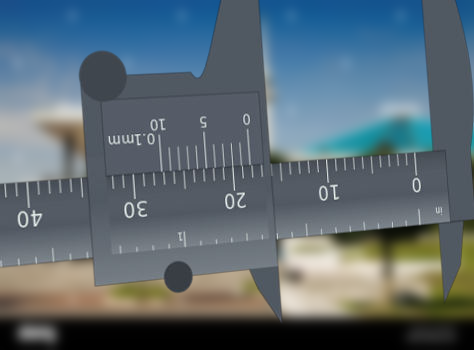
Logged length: {"value": 18.2, "unit": "mm"}
